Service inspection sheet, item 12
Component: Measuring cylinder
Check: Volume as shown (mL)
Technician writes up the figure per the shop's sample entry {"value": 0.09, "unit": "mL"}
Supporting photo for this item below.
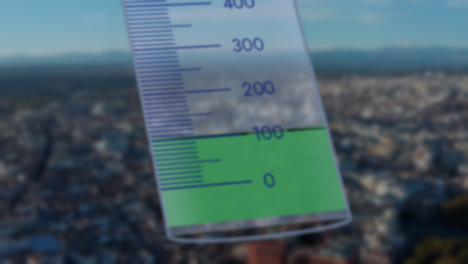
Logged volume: {"value": 100, "unit": "mL"}
